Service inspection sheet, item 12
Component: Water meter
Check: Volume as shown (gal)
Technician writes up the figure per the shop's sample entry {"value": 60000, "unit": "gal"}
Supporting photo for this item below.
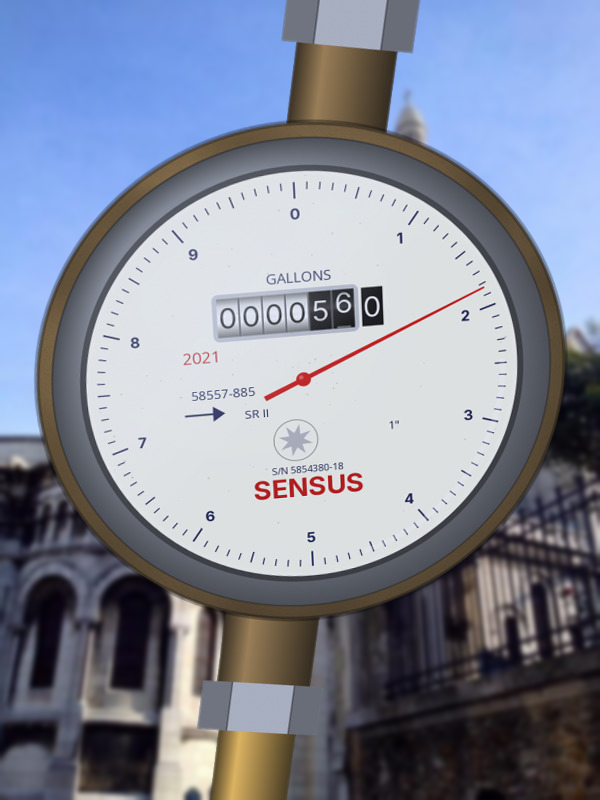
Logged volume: {"value": 561.8, "unit": "gal"}
